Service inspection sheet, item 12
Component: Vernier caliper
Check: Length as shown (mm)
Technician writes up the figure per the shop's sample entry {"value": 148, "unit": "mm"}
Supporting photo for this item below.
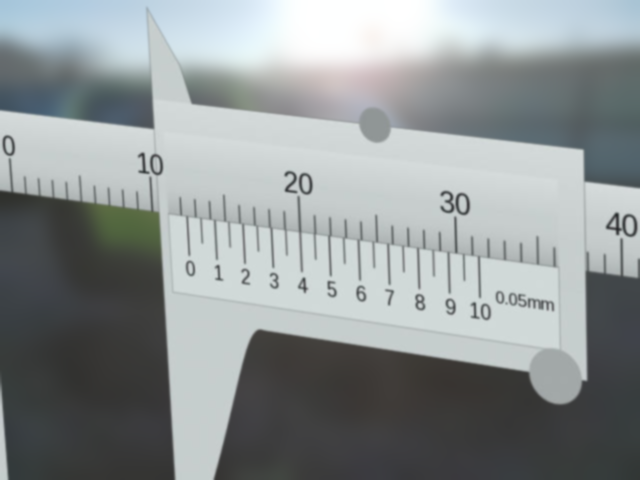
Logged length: {"value": 12.4, "unit": "mm"}
